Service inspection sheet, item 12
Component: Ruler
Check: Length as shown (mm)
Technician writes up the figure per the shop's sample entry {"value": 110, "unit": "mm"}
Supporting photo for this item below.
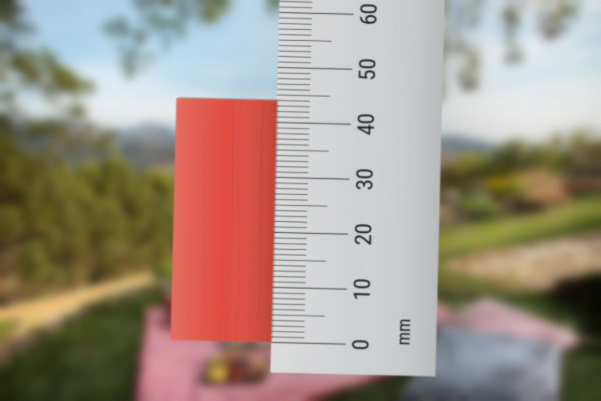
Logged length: {"value": 44, "unit": "mm"}
